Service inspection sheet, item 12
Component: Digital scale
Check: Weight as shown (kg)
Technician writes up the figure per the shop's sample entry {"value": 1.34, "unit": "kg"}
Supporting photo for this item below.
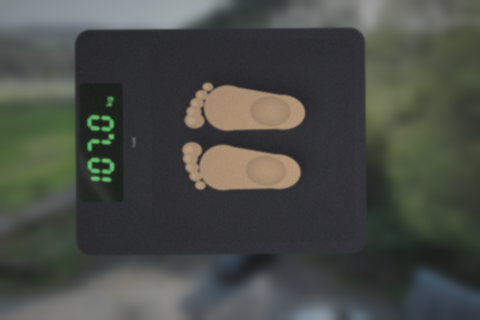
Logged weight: {"value": 107.0, "unit": "kg"}
